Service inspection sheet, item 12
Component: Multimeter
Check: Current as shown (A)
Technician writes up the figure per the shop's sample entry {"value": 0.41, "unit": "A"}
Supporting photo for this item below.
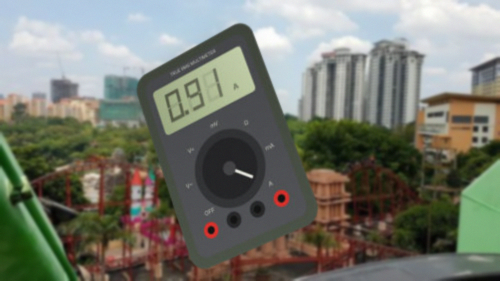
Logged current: {"value": 0.91, "unit": "A"}
